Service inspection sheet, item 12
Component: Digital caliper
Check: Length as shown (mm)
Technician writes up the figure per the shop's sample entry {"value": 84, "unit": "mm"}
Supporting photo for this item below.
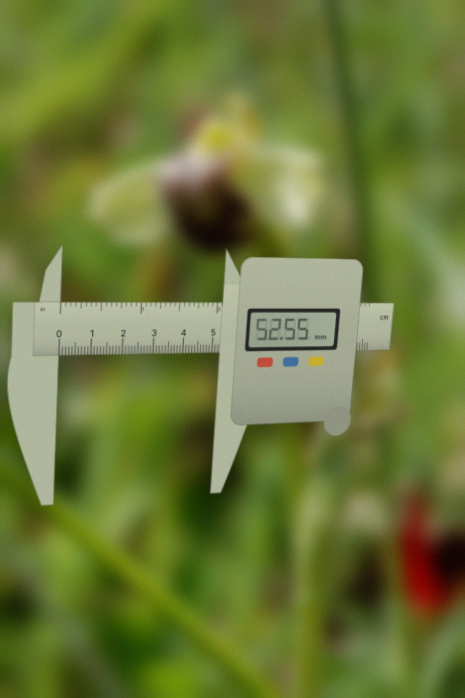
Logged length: {"value": 52.55, "unit": "mm"}
